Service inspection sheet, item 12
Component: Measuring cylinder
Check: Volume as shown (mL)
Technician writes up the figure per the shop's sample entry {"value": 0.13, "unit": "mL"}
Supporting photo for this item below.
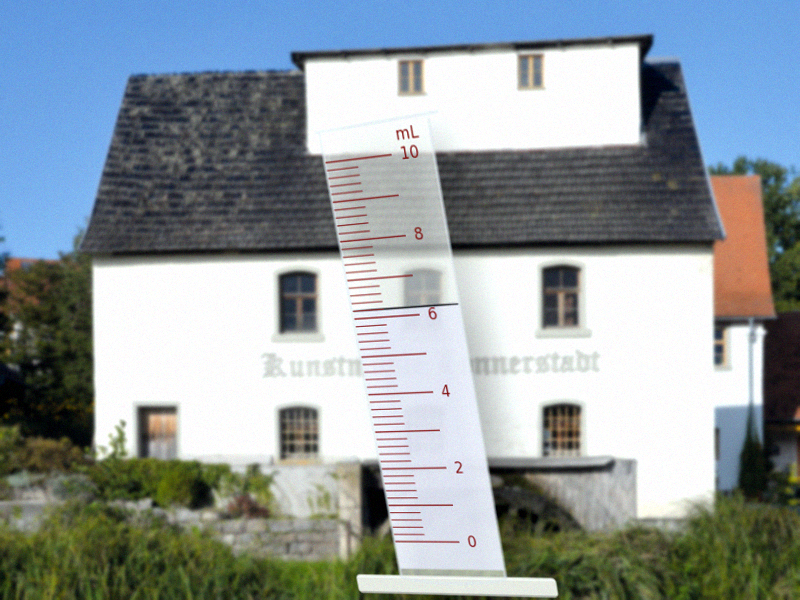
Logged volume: {"value": 6.2, "unit": "mL"}
